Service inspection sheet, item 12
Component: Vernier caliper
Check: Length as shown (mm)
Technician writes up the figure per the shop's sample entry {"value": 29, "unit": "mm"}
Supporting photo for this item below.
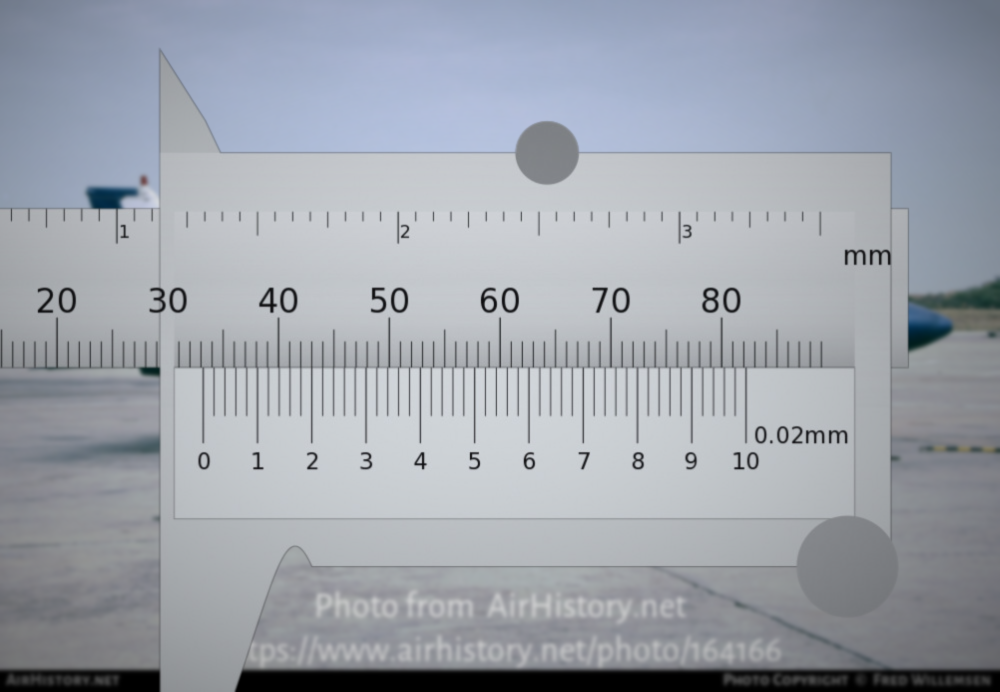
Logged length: {"value": 33.2, "unit": "mm"}
